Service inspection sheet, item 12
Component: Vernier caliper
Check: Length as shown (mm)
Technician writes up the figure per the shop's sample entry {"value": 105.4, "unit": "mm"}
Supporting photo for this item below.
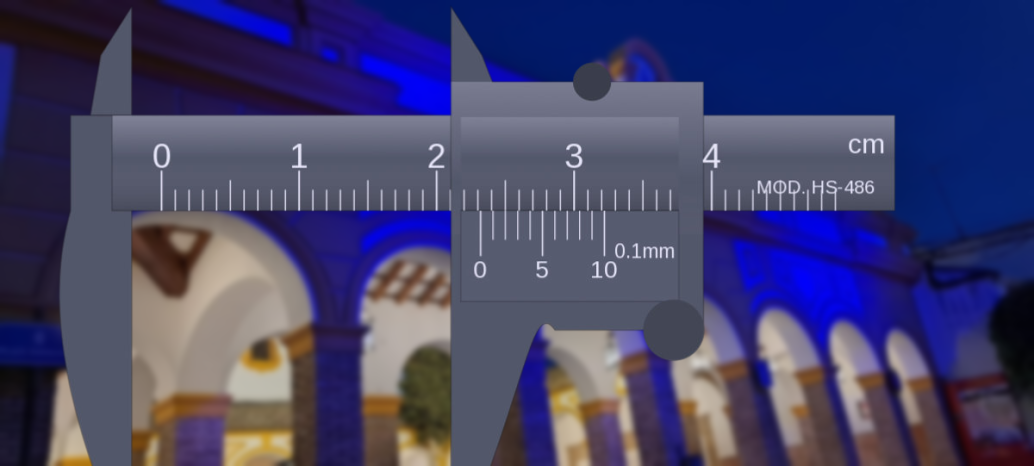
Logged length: {"value": 23.2, "unit": "mm"}
